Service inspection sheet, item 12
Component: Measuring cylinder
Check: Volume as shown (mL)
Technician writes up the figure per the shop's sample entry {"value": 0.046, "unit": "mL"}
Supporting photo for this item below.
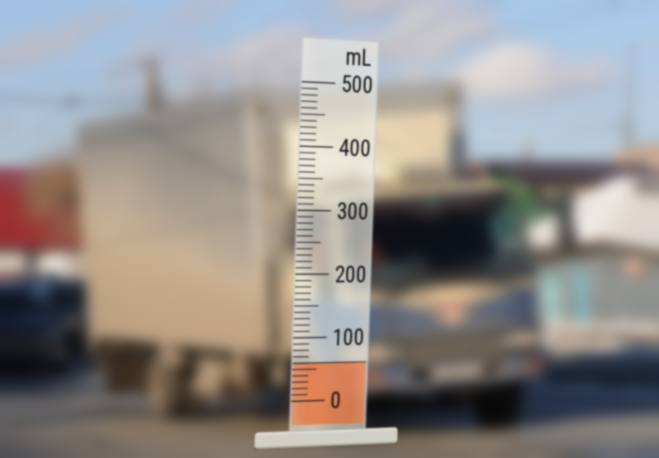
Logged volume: {"value": 60, "unit": "mL"}
